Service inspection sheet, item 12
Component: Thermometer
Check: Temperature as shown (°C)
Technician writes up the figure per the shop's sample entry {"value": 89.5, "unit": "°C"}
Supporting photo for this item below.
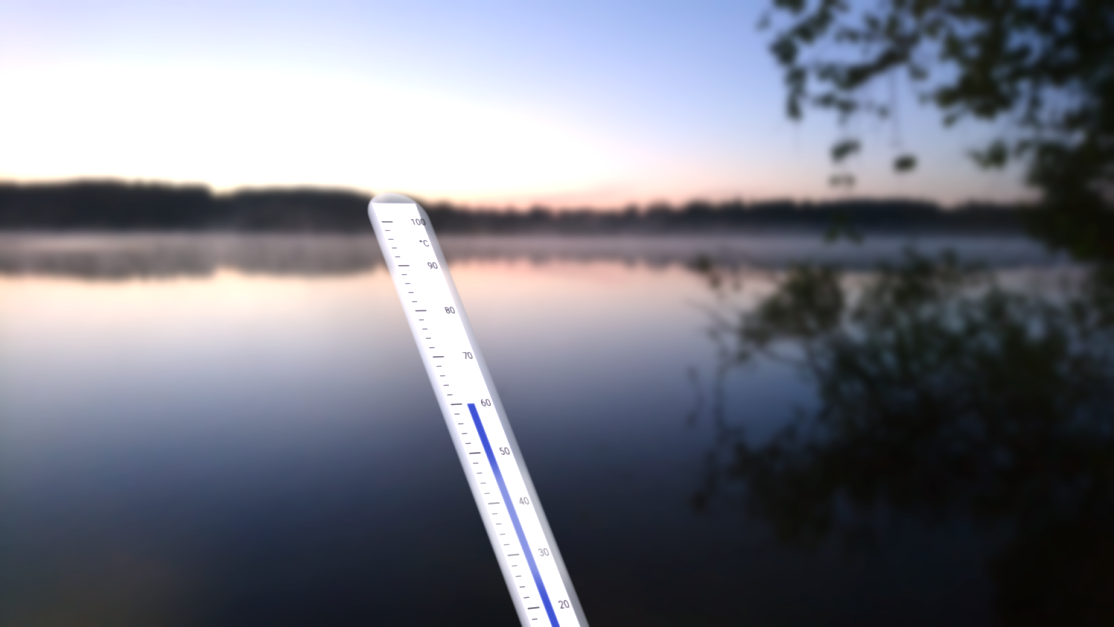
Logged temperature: {"value": 60, "unit": "°C"}
